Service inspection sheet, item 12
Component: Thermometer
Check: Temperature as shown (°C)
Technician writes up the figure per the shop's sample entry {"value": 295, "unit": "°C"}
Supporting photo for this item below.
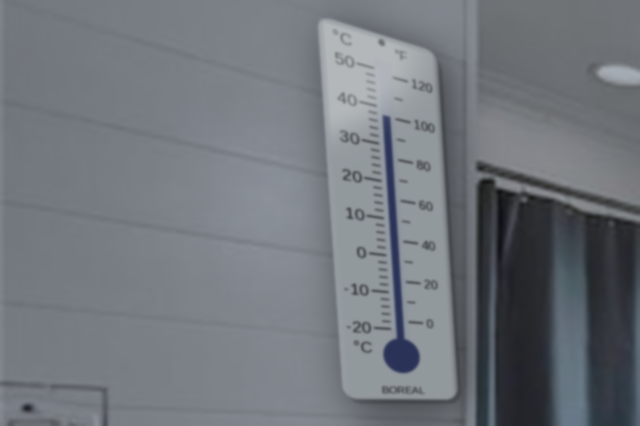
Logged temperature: {"value": 38, "unit": "°C"}
